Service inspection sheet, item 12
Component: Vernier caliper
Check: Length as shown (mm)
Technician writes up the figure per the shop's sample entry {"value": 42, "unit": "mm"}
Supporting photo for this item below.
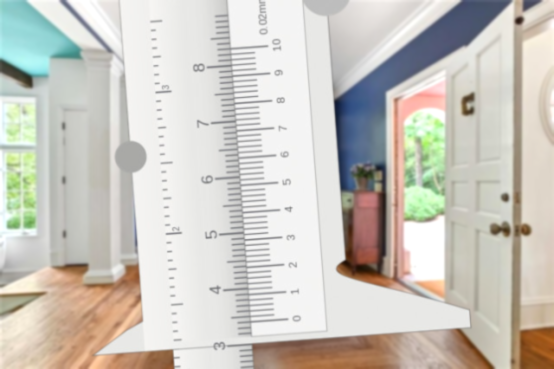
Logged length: {"value": 34.0, "unit": "mm"}
